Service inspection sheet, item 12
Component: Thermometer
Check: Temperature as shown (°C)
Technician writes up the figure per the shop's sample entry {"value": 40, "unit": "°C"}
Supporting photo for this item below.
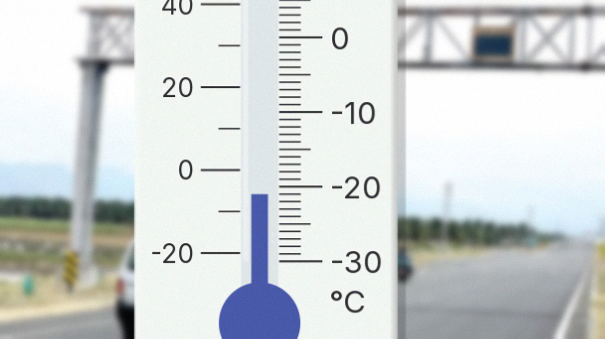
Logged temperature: {"value": -21, "unit": "°C"}
